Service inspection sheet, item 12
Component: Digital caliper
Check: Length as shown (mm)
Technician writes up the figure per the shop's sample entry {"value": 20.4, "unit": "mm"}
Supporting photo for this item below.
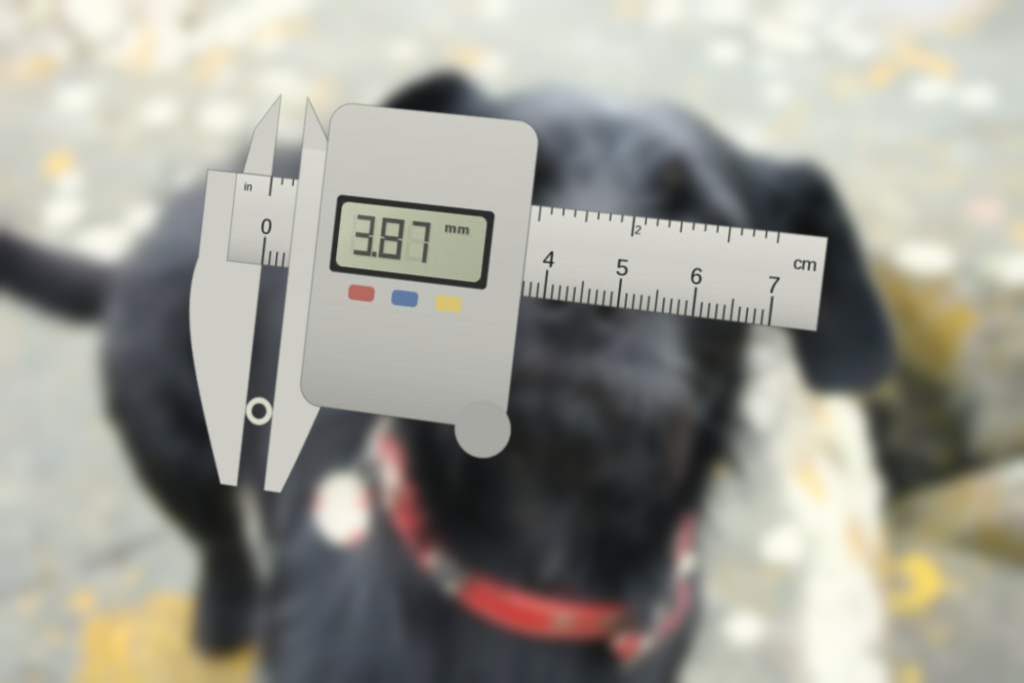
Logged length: {"value": 3.87, "unit": "mm"}
